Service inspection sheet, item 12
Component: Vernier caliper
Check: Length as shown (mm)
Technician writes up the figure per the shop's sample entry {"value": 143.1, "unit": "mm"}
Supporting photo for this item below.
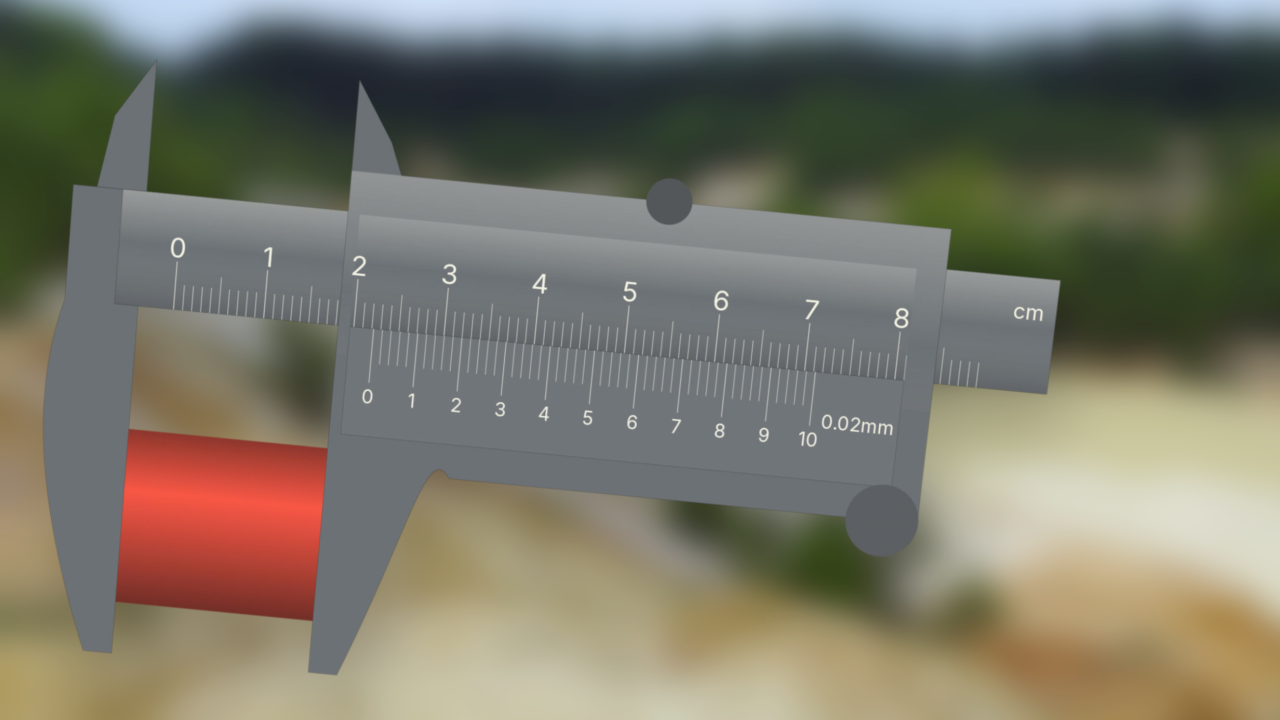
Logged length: {"value": 22.2, "unit": "mm"}
